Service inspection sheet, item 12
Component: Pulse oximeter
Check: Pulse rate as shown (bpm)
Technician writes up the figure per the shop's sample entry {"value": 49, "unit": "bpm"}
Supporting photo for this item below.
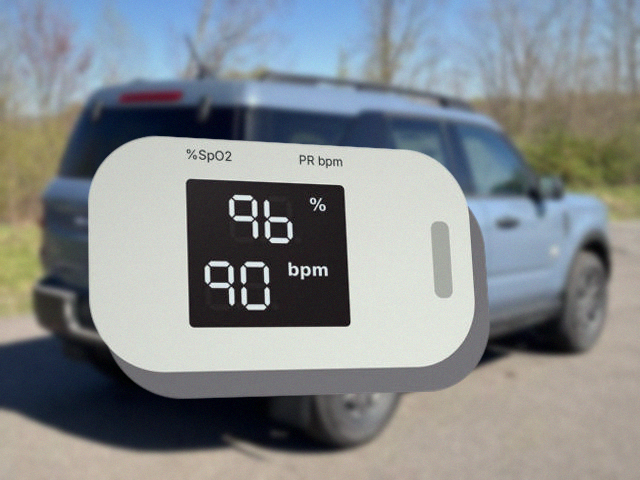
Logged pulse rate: {"value": 90, "unit": "bpm"}
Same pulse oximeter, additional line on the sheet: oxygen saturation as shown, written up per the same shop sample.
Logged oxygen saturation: {"value": 96, "unit": "%"}
